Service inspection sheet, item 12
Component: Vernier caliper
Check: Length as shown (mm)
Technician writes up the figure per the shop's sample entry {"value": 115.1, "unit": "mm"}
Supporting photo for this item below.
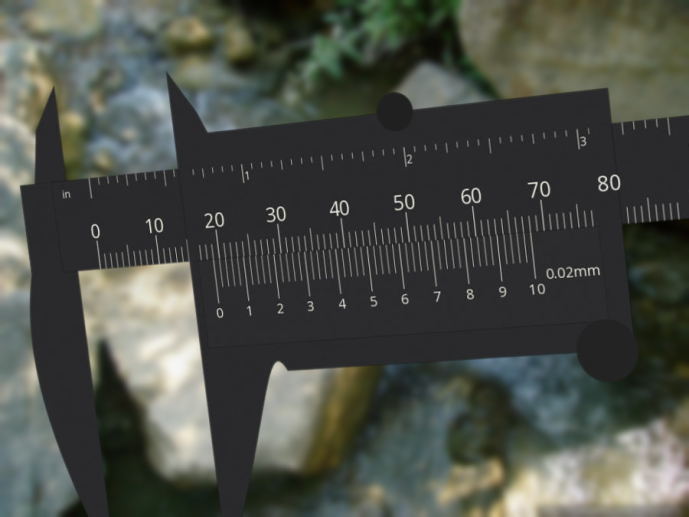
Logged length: {"value": 19.0, "unit": "mm"}
